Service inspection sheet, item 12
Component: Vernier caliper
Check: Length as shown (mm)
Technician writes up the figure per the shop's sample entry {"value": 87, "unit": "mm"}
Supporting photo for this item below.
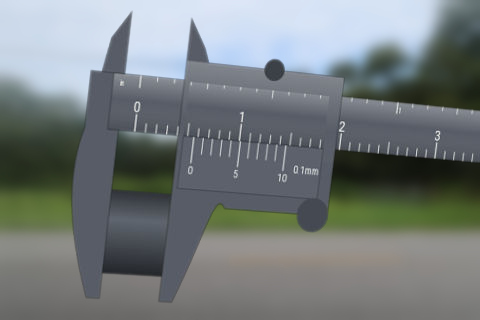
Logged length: {"value": 5.6, "unit": "mm"}
